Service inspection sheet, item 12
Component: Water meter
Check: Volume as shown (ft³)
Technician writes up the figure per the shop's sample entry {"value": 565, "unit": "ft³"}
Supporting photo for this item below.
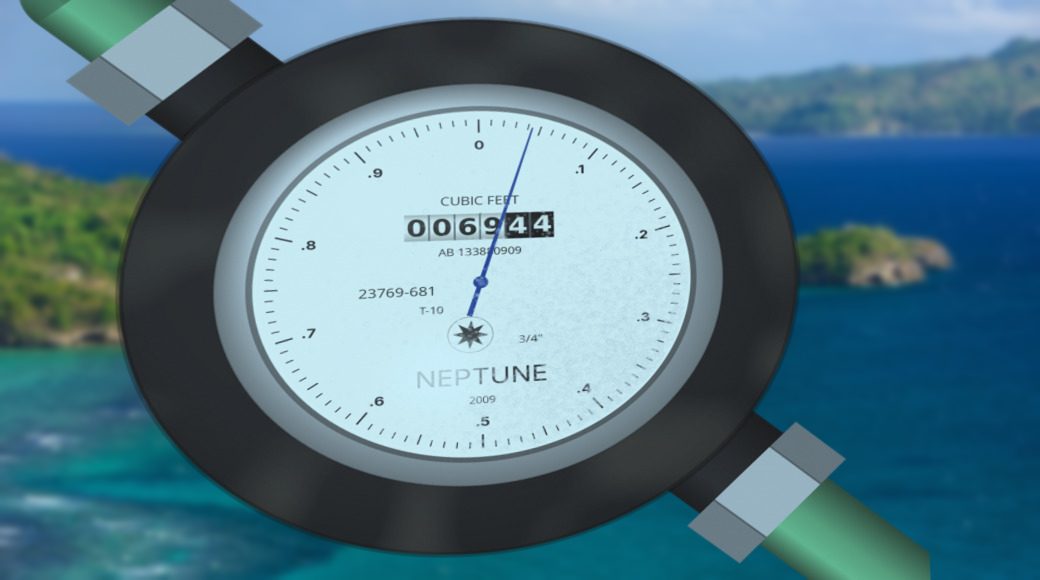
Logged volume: {"value": 6944.04, "unit": "ft³"}
